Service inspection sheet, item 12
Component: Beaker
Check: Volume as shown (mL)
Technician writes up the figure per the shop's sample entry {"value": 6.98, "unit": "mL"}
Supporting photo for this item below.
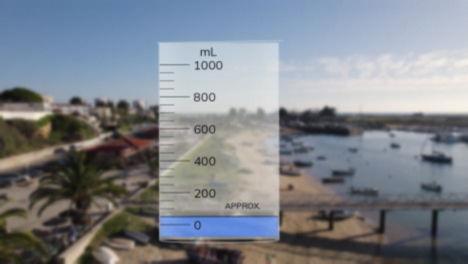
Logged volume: {"value": 50, "unit": "mL"}
